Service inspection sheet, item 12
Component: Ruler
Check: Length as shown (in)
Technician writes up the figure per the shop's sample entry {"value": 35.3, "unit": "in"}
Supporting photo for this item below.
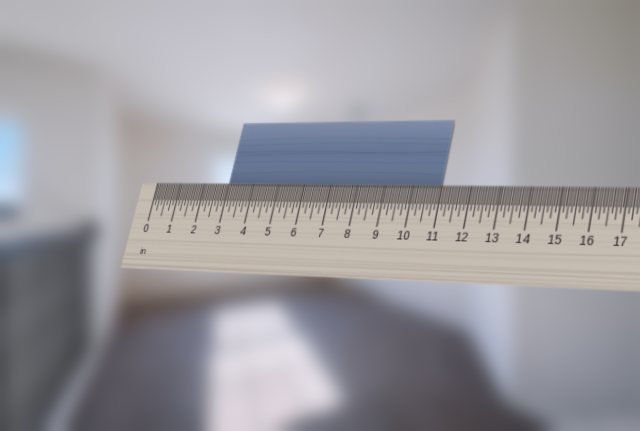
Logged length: {"value": 8, "unit": "in"}
